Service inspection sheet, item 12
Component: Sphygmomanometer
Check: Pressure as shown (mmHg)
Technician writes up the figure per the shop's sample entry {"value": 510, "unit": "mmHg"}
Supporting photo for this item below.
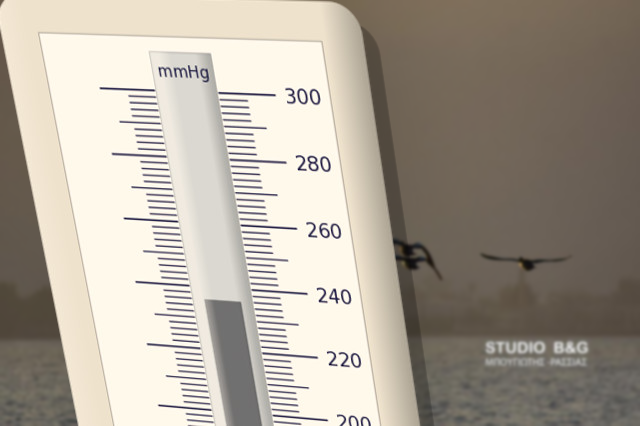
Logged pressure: {"value": 236, "unit": "mmHg"}
